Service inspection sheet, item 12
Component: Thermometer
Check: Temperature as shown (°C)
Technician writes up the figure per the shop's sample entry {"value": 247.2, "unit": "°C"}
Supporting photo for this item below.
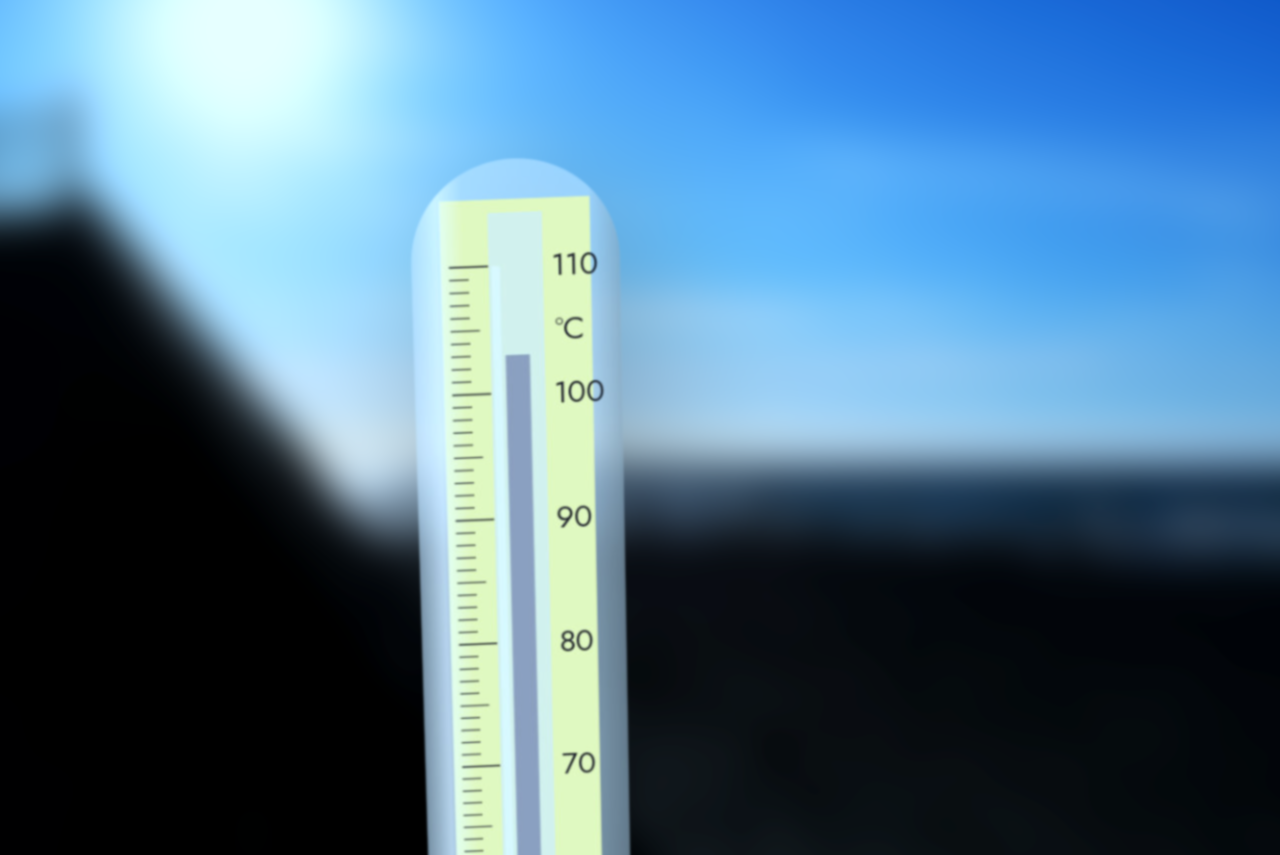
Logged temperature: {"value": 103, "unit": "°C"}
